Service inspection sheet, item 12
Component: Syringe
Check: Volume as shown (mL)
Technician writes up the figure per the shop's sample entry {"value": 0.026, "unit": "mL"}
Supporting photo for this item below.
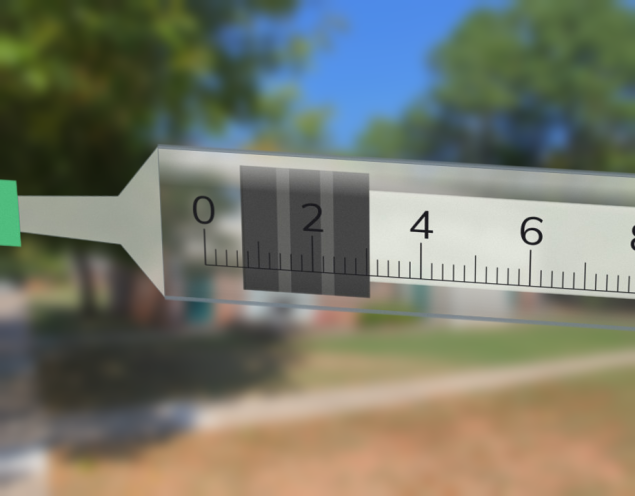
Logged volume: {"value": 0.7, "unit": "mL"}
